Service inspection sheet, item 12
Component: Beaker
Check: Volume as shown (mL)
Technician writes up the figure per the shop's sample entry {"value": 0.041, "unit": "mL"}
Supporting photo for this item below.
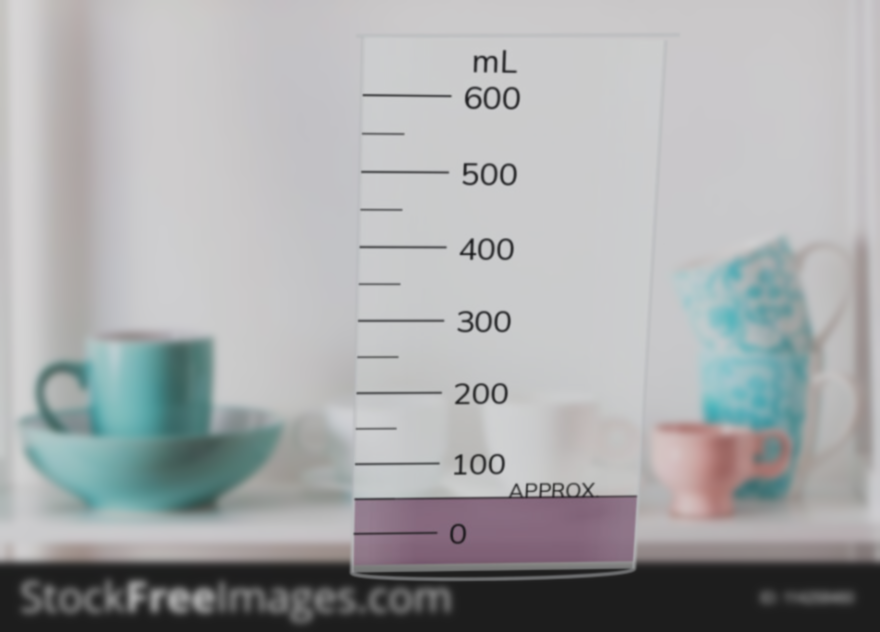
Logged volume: {"value": 50, "unit": "mL"}
